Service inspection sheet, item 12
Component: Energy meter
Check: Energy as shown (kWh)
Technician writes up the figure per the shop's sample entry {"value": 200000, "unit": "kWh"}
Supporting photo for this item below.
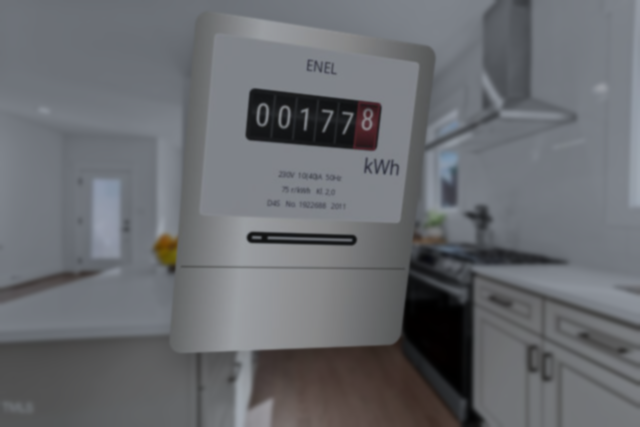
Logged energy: {"value": 177.8, "unit": "kWh"}
